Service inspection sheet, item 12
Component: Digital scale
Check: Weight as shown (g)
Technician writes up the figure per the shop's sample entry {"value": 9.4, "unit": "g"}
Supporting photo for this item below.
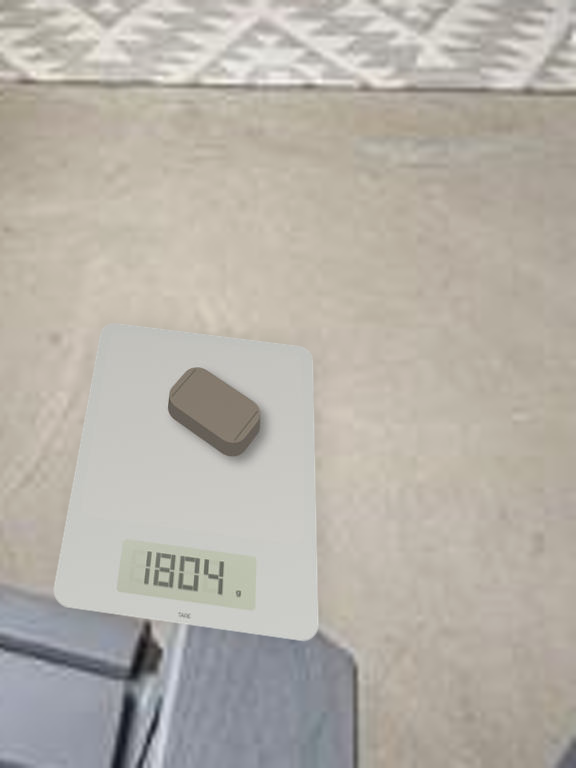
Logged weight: {"value": 1804, "unit": "g"}
